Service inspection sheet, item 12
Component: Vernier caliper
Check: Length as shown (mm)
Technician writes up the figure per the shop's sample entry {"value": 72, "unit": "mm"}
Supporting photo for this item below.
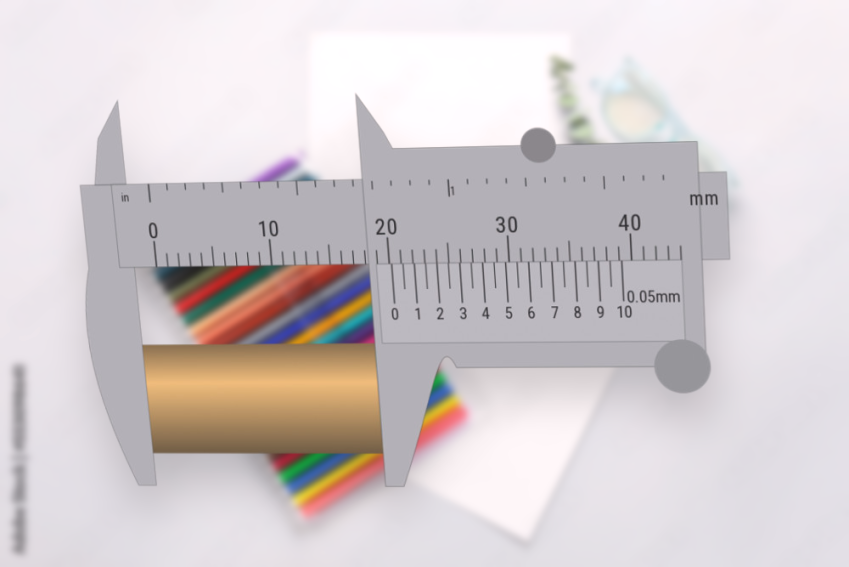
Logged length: {"value": 20.2, "unit": "mm"}
